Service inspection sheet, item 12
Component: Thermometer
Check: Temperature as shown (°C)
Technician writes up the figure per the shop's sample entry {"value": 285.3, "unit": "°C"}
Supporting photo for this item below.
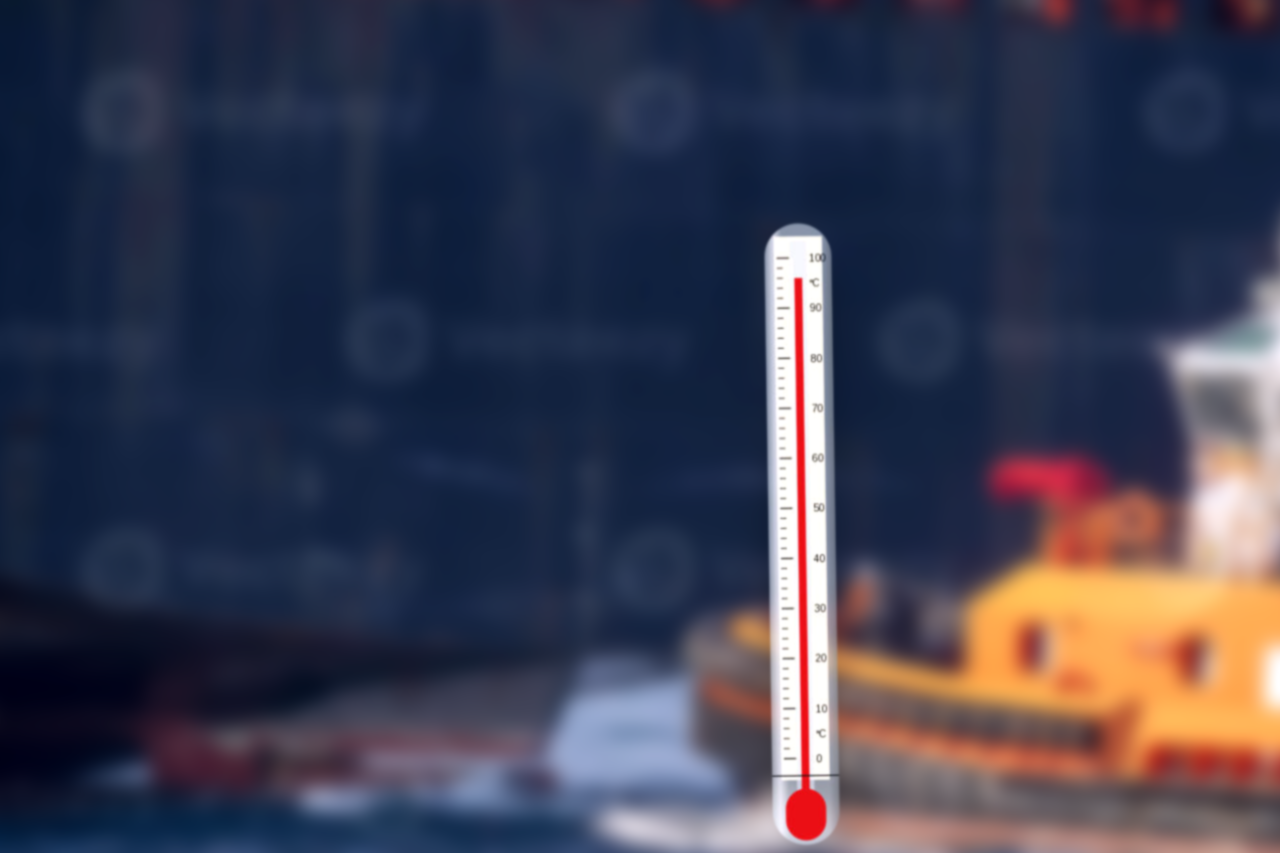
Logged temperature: {"value": 96, "unit": "°C"}
